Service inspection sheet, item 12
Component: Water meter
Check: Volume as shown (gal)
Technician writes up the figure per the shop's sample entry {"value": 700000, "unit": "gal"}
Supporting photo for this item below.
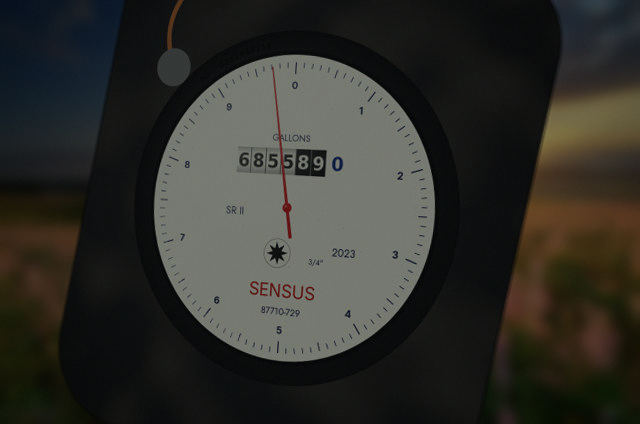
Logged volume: {"value": 6855889.7, "unit": "gal"}
